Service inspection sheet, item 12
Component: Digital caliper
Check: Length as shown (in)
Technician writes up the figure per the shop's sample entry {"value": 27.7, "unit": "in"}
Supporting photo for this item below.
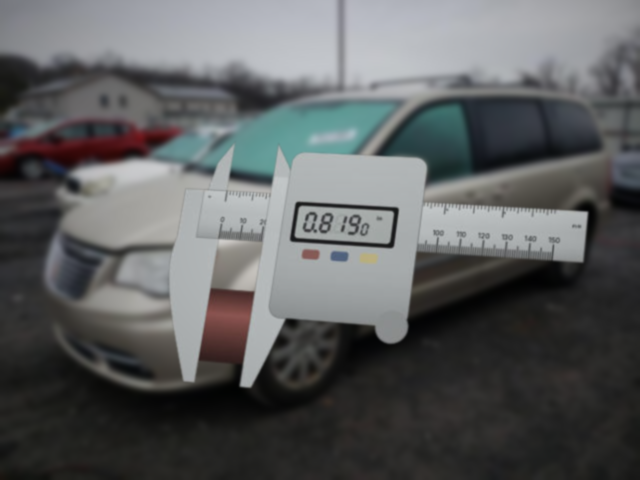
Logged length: {"value": 0.8190, "unit": "in"}
